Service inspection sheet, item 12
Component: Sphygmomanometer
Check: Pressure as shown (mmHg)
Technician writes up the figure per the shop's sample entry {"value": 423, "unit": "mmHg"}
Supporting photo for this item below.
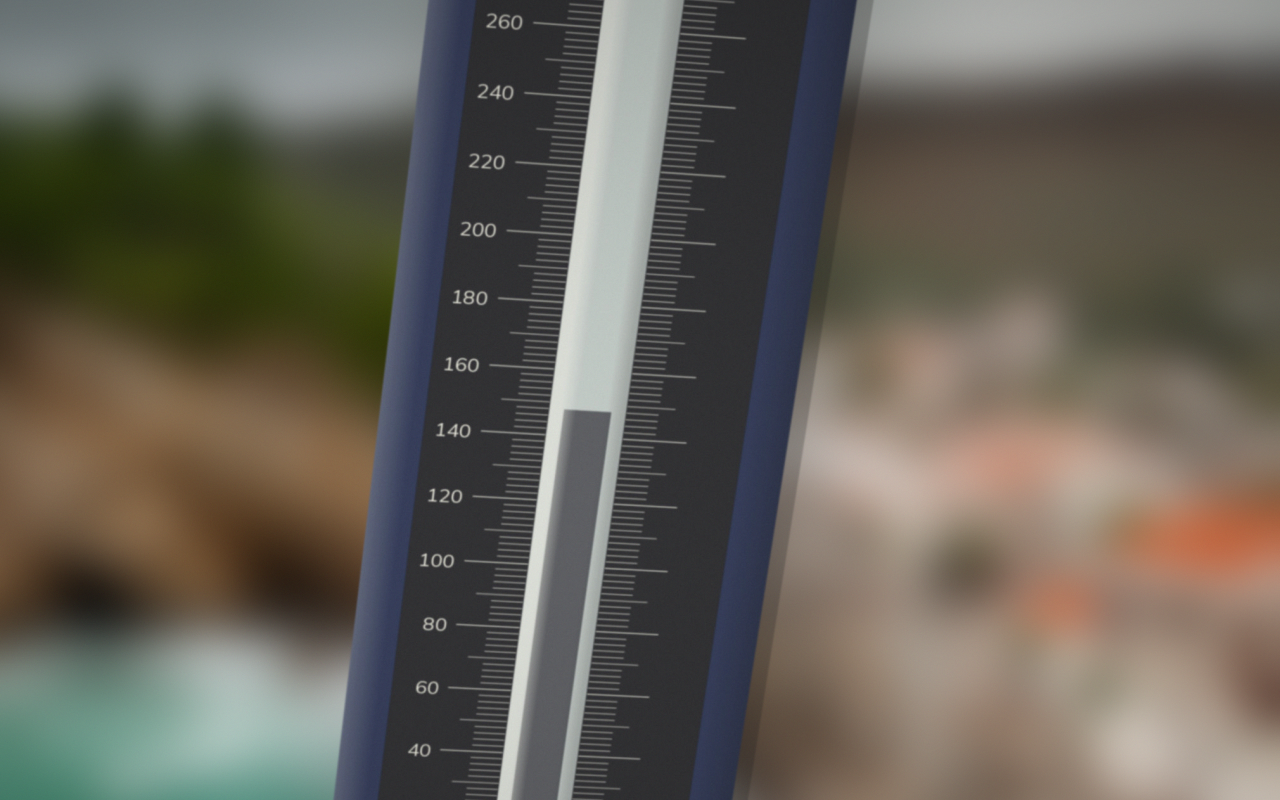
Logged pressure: {"value": 148, "unit": "mmHg"}
